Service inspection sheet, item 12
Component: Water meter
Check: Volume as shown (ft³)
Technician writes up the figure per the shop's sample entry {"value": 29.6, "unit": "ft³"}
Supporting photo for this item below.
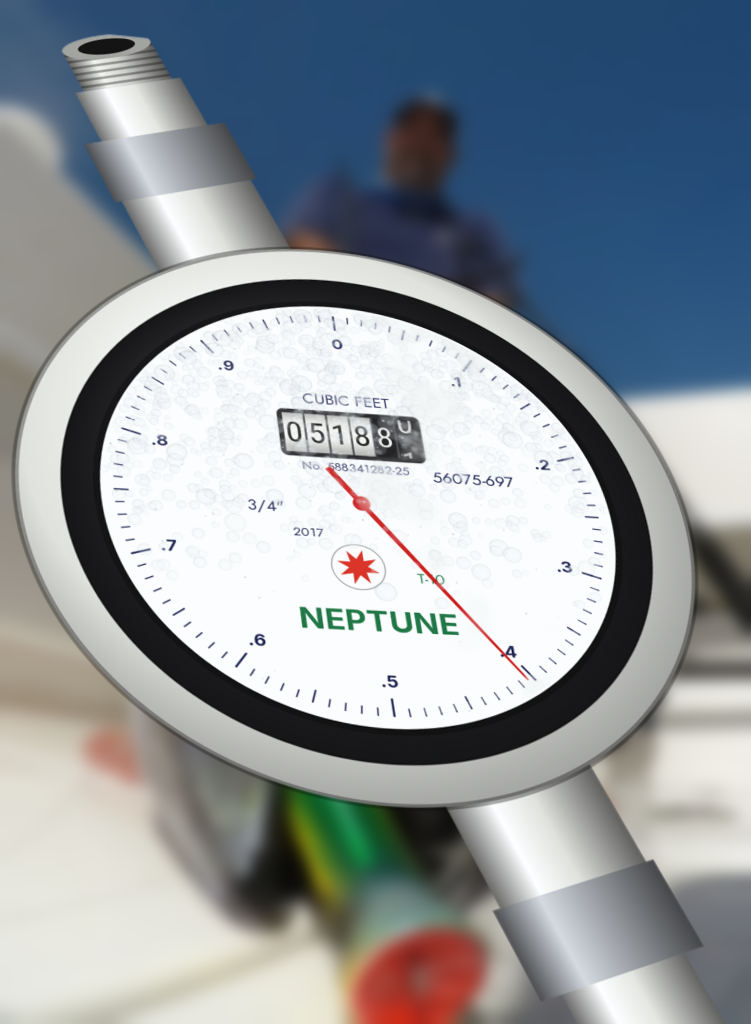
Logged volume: {"value": 51880.40, "unit": "ft³"}
